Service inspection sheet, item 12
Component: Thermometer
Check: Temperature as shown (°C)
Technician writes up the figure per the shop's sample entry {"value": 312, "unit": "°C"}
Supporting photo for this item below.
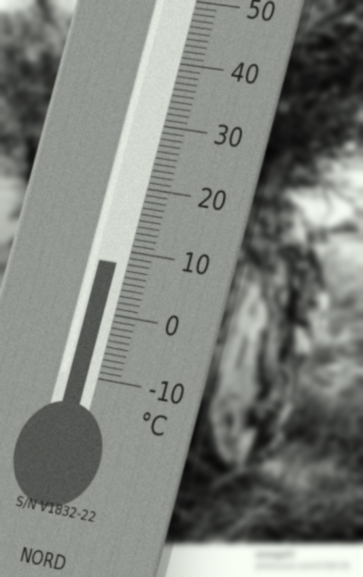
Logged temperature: {"value": 8, "unit": "°C"}
